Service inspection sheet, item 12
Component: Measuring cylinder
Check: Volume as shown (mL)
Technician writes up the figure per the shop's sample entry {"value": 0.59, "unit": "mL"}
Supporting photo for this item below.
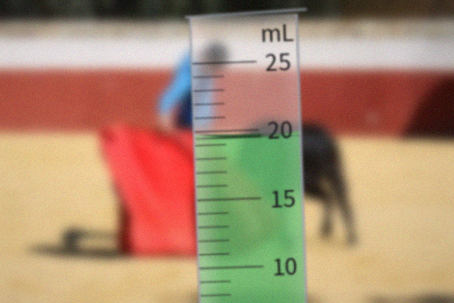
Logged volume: {"value": 19.5, "unit": "mL"}
